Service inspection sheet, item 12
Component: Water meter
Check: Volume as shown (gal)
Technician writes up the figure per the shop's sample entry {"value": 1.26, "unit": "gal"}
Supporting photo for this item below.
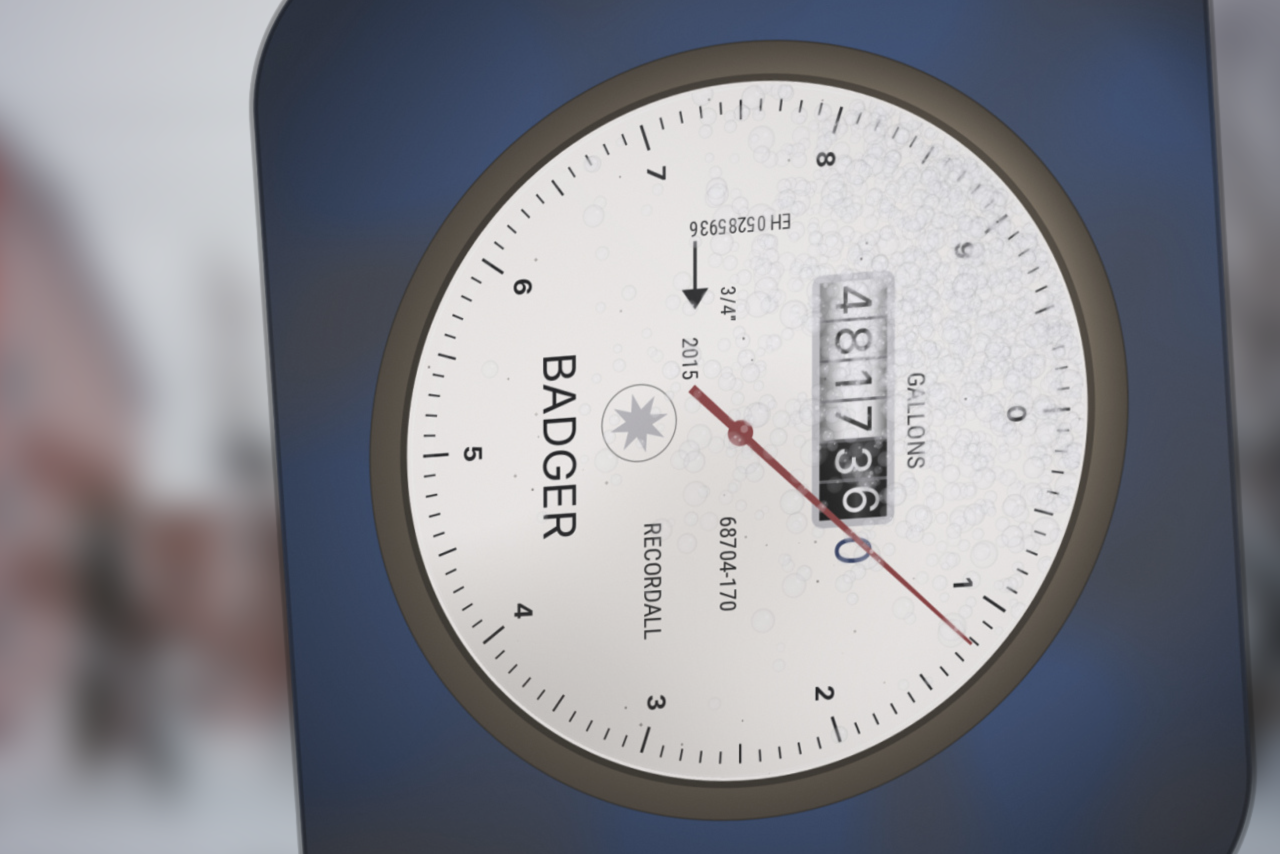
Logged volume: {"value": 4817361.2, "unit": "gal"}
